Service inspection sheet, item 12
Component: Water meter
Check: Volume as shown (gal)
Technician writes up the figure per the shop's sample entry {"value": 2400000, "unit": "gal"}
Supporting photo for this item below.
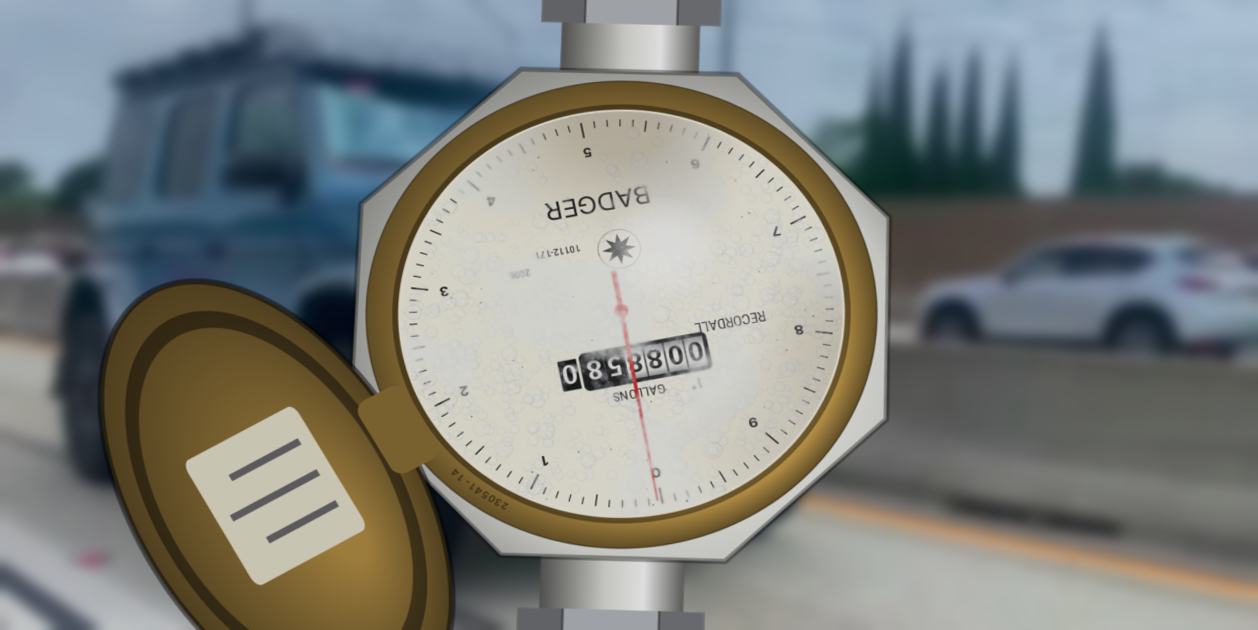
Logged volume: {"value": 88580.0, "unit": "gal"}
